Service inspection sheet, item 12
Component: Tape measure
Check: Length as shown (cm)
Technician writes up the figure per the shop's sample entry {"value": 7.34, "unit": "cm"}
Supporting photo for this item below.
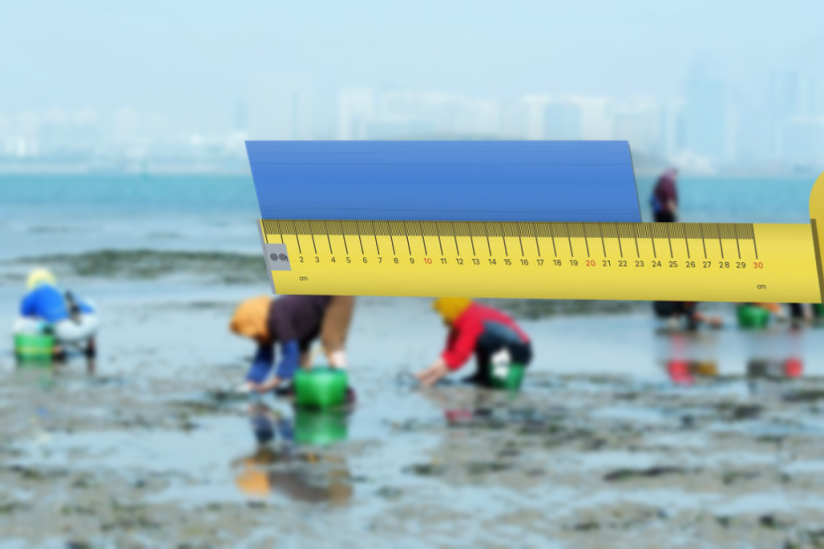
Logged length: {"value": 23.5, "unit": "cm"}
